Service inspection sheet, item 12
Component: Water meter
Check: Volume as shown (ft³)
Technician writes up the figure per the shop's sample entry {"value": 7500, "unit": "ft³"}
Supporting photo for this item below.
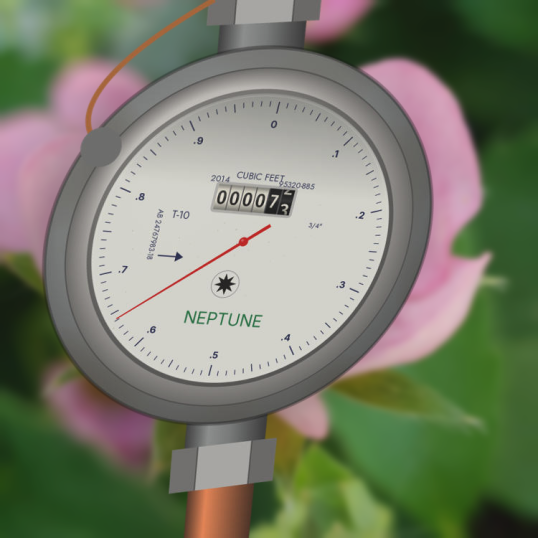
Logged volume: {"value": 72.64, "unit": "ft³"}
